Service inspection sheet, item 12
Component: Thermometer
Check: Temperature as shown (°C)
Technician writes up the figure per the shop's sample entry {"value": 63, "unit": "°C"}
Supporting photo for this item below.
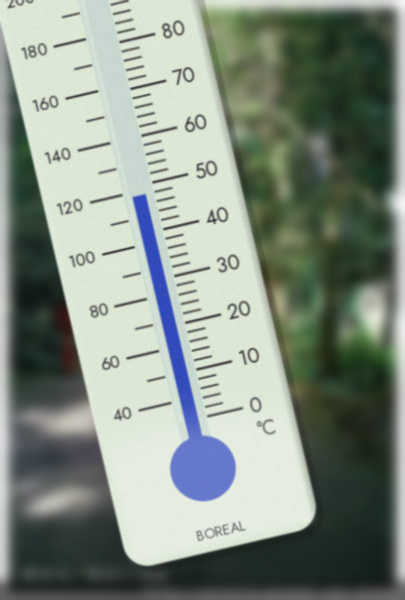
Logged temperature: {"value": 48, "unit": "°C"}
